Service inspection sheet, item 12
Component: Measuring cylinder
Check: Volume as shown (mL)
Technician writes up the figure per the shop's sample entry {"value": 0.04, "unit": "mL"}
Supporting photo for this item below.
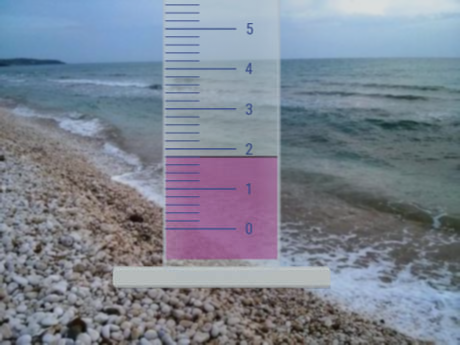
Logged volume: {"value": 1.8, "unit": "mL"}
